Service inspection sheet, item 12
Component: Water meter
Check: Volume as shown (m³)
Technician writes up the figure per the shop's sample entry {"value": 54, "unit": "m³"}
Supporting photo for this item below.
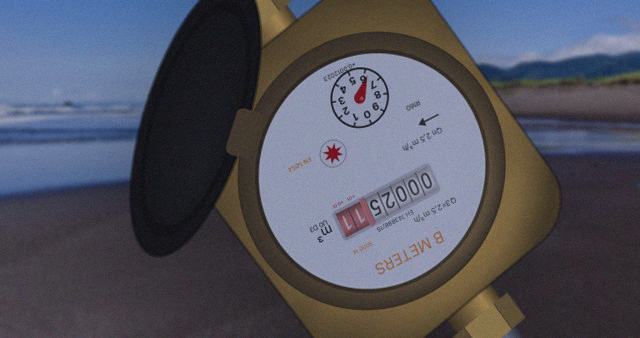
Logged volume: {"value": 25.116, "unit": "m³"}
